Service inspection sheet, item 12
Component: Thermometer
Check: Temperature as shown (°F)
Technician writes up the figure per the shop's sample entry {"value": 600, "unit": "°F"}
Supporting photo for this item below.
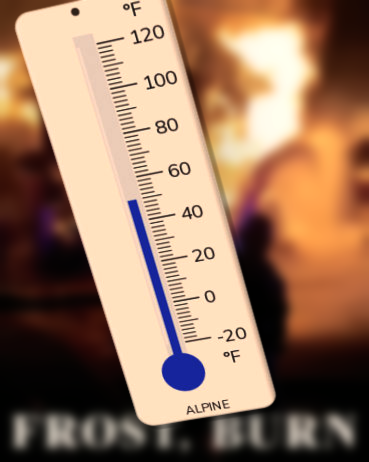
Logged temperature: {"value": 50, "unit": "°F"}
